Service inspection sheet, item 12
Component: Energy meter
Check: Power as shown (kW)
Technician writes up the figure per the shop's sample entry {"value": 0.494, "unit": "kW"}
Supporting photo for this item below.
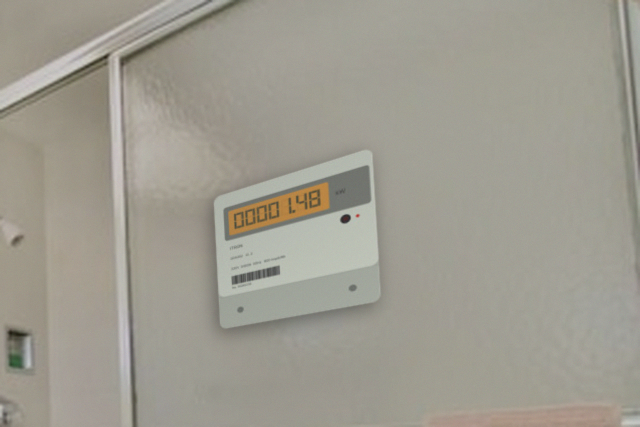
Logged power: {"value": 1.48, "unit": "kW"}
